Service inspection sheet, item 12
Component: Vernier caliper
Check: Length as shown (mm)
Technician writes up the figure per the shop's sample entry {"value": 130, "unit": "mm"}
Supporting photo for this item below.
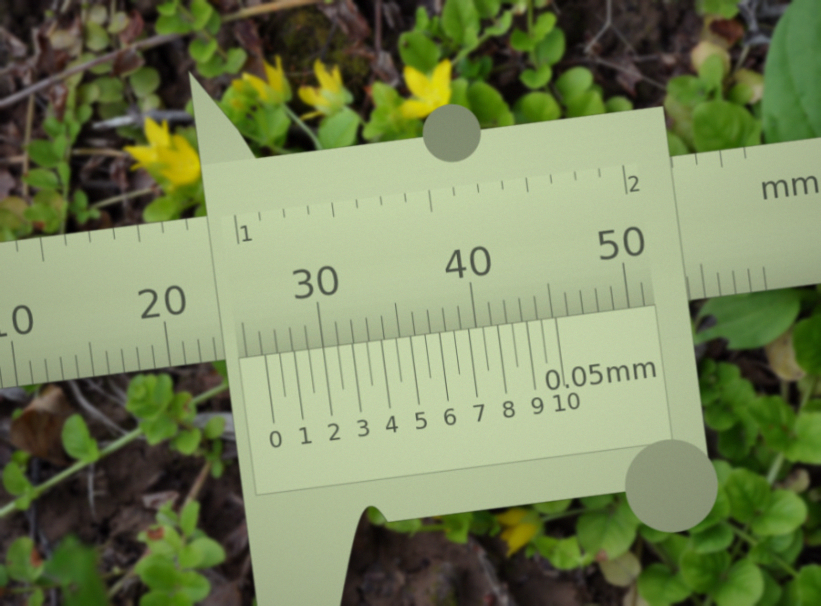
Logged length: {"value": 26.2, "unit": "mm"}
